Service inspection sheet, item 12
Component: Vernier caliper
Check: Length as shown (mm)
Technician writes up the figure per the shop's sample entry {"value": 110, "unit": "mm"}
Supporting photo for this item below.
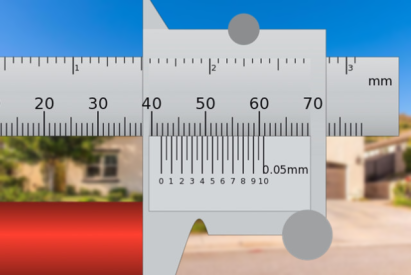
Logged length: {"value": 41.8, "unit": "mm"}
